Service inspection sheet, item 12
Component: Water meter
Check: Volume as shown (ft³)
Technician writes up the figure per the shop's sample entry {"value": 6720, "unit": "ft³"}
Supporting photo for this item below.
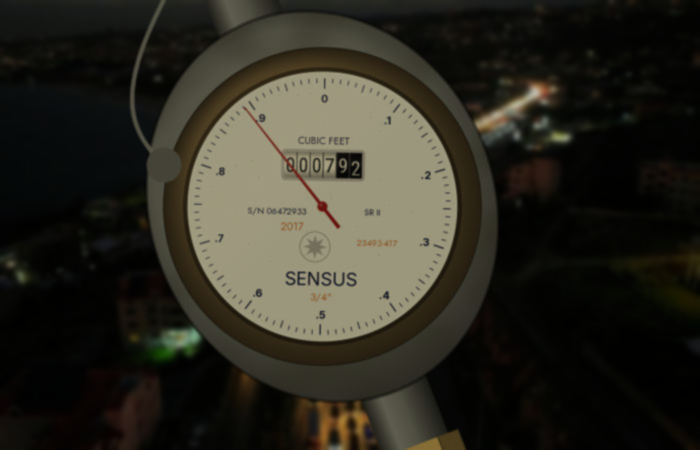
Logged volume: {"value": 791.89, "unit": "ft³"}
